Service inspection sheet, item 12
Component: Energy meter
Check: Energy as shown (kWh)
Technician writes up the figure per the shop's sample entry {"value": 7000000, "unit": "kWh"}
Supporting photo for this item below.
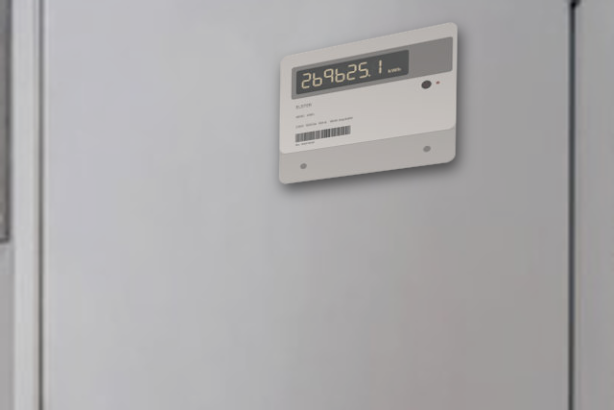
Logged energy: {"value": 269625.1, "unit": "kWh"}
